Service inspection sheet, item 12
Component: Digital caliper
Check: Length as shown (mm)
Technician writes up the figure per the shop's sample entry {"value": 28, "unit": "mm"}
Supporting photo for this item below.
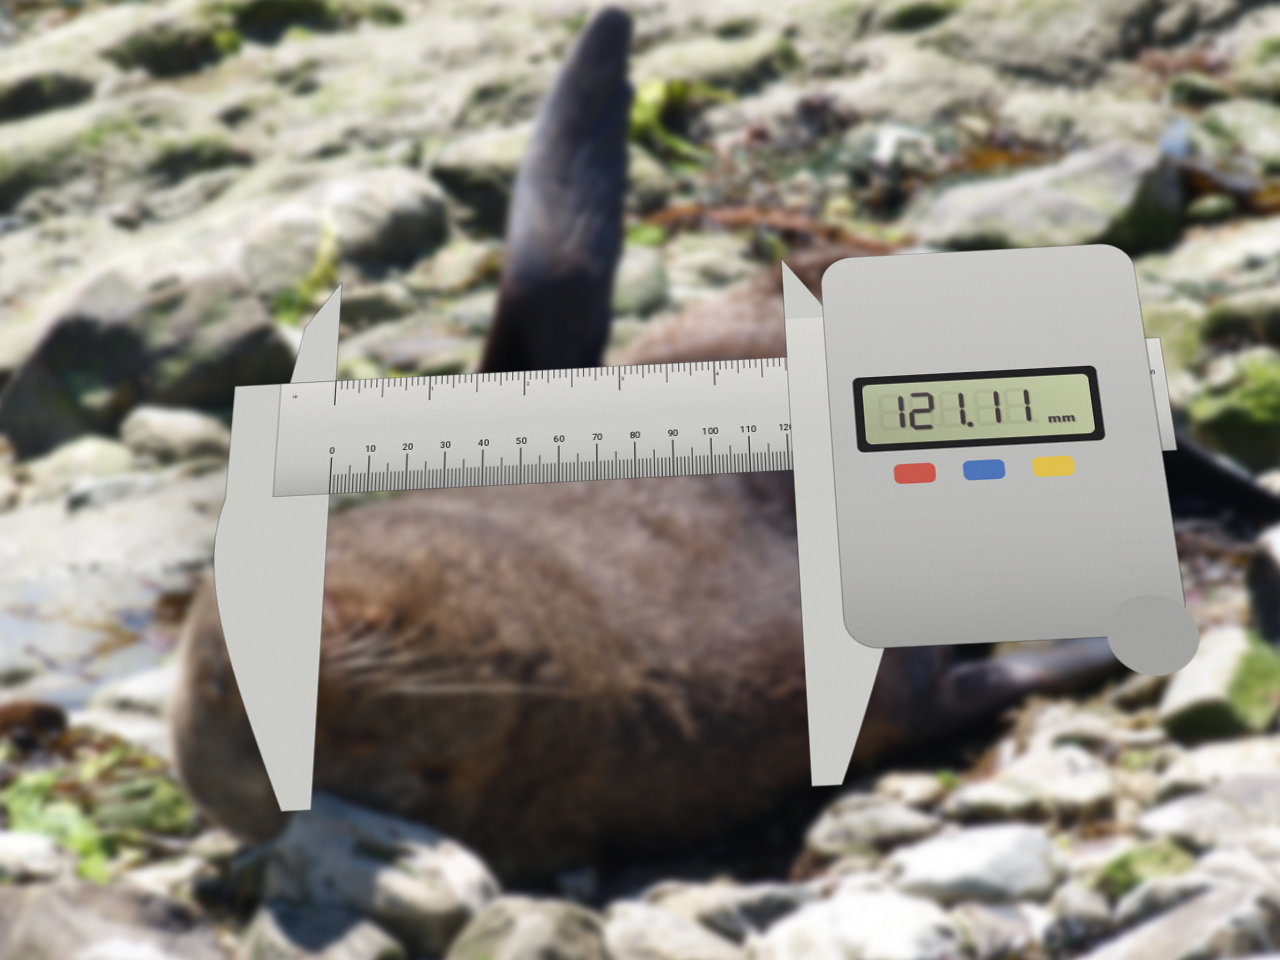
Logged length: {"value": 121.11, "unit": "mm"}
